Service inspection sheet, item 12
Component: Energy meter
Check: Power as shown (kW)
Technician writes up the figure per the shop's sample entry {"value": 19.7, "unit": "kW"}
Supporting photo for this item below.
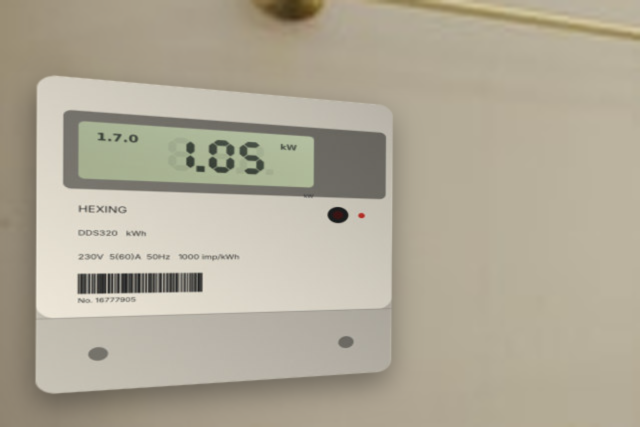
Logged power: {"value": 1.05, "unit": "kW"}
